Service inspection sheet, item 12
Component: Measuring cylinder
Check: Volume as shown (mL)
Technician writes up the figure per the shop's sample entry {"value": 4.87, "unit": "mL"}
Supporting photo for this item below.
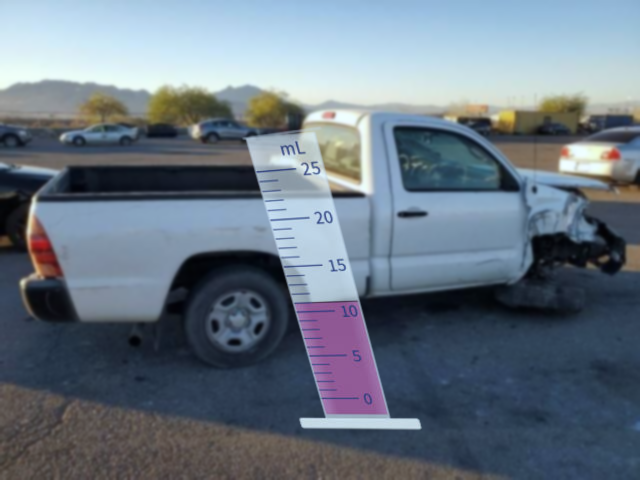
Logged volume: {"value": 11, "unit": "mL"}
